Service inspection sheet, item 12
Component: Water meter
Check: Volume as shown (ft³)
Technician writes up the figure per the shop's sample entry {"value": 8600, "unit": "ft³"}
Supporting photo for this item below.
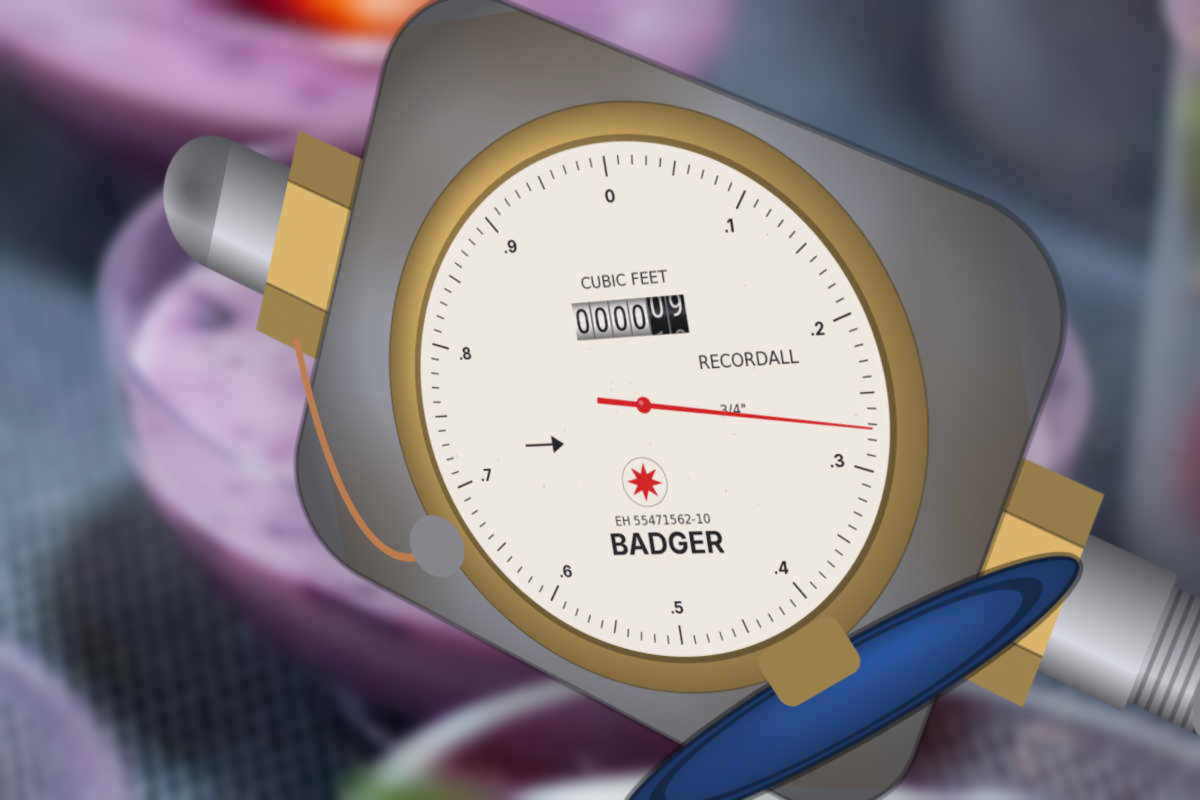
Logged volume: {"value": 9.27, "unit": "ft³"}
